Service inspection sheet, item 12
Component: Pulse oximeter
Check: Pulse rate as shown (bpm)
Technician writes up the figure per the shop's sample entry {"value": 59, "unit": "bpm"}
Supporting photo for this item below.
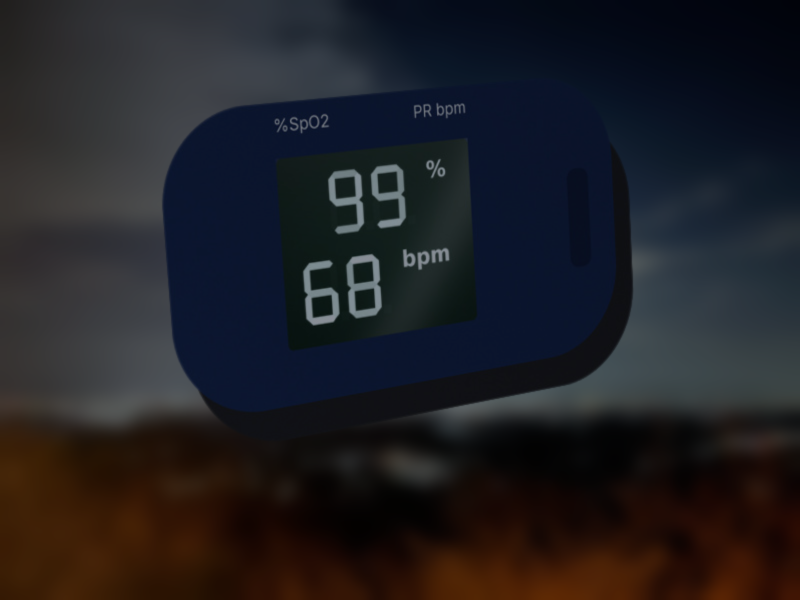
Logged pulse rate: {"value": 68, "unit": "bpm"}
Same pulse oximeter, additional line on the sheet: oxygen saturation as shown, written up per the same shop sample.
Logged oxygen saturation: {"value": 99, "unit": "%"}
